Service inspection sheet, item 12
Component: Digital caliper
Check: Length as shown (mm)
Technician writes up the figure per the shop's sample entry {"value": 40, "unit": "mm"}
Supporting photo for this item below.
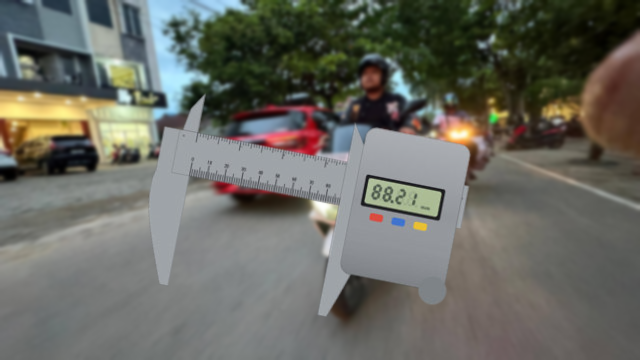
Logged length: {"value": 88.21, "unit": "mm"}
